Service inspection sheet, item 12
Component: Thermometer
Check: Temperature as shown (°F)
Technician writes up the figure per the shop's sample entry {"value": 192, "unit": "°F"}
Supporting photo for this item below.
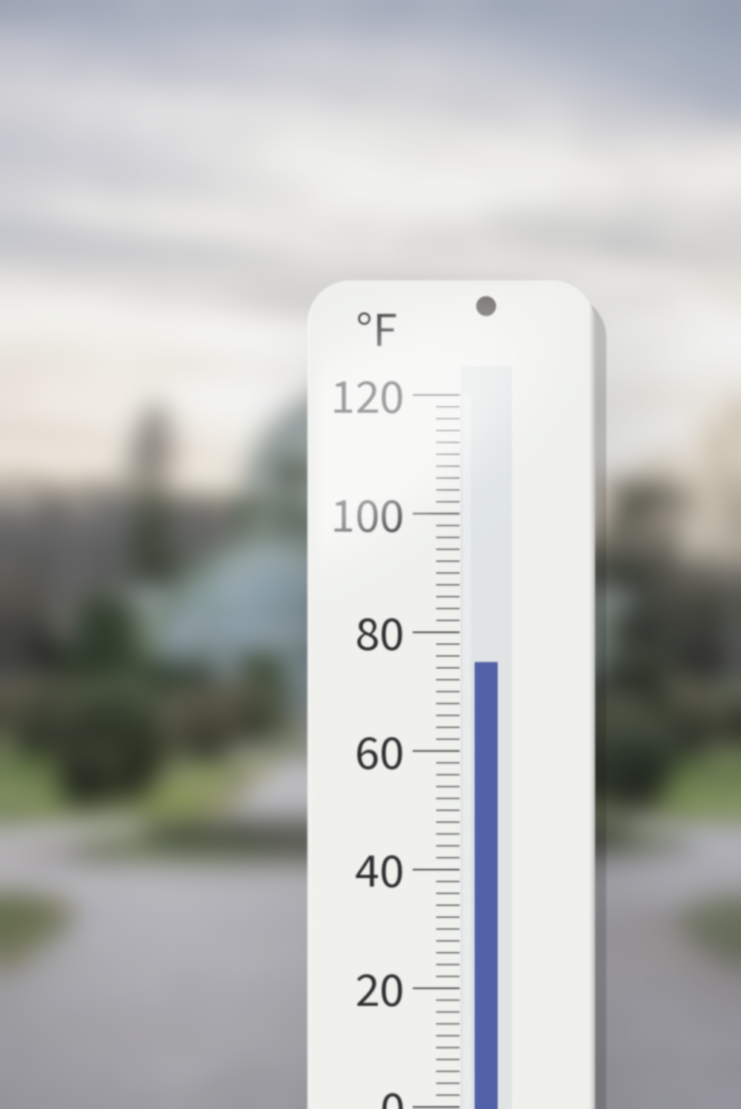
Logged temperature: {"value": 75, "unit": "°F"}
